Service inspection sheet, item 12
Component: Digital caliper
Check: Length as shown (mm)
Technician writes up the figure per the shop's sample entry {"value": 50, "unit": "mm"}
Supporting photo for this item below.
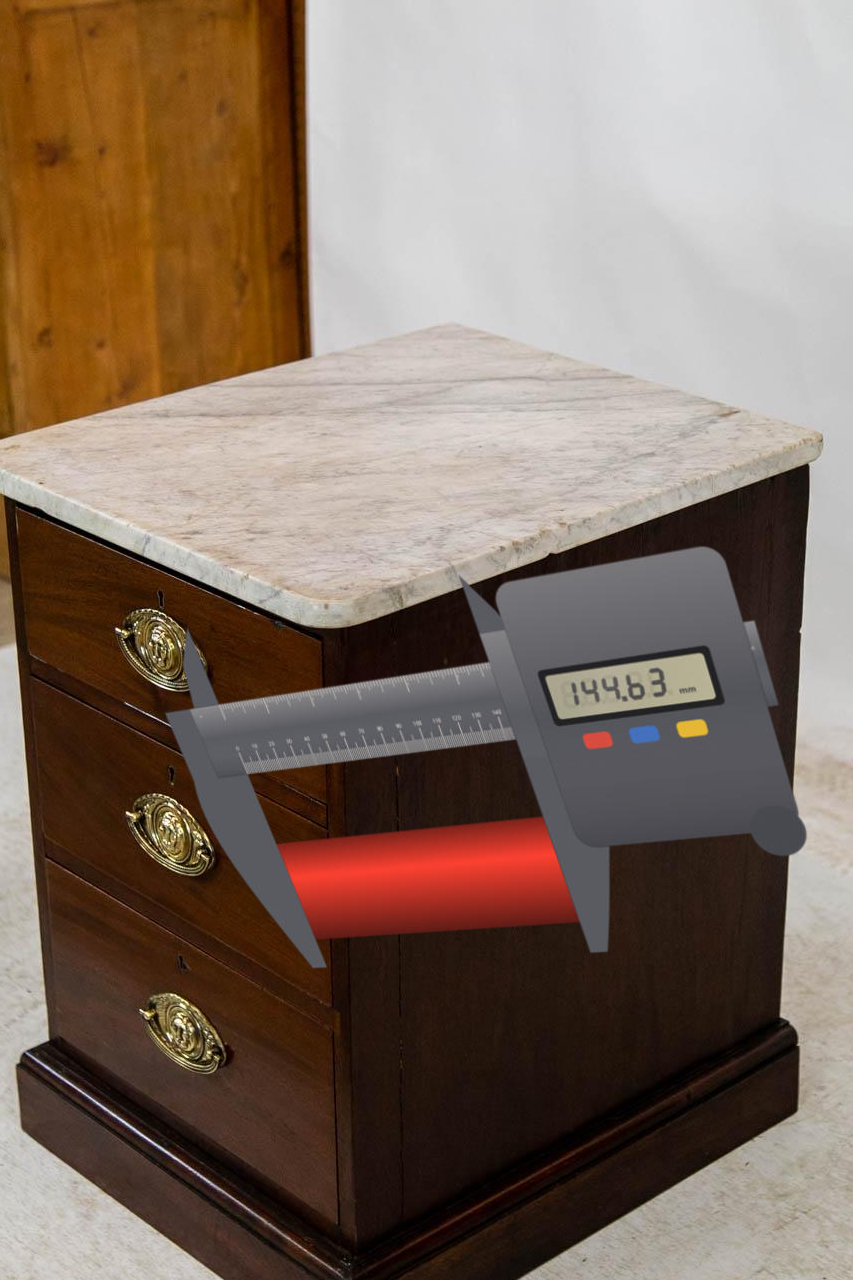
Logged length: {"value": 144.63, "unit": "mm"}
